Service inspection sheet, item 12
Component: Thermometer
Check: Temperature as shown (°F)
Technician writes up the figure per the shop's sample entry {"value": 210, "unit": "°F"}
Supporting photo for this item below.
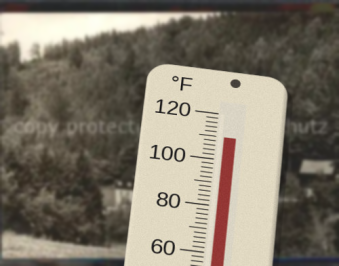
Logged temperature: {"value": 110, "unit": "°F"}
